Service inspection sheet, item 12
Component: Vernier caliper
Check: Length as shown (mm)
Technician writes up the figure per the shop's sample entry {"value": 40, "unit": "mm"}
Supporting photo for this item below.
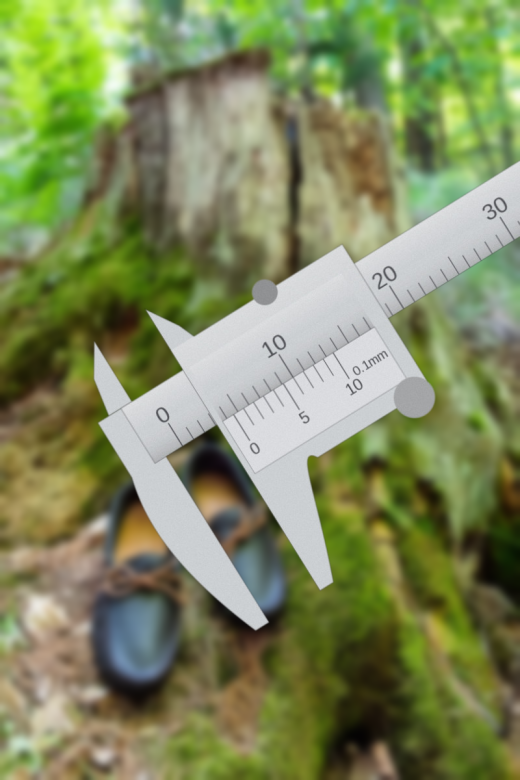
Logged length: {"value": 4.6, "unit": "mm"}
